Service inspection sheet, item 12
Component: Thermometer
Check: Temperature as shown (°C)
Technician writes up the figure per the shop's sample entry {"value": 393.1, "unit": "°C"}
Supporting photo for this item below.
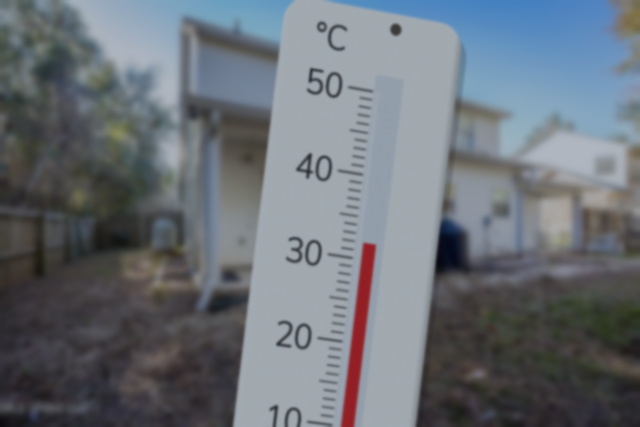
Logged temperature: {"value": 32, "unit": "°C"}
